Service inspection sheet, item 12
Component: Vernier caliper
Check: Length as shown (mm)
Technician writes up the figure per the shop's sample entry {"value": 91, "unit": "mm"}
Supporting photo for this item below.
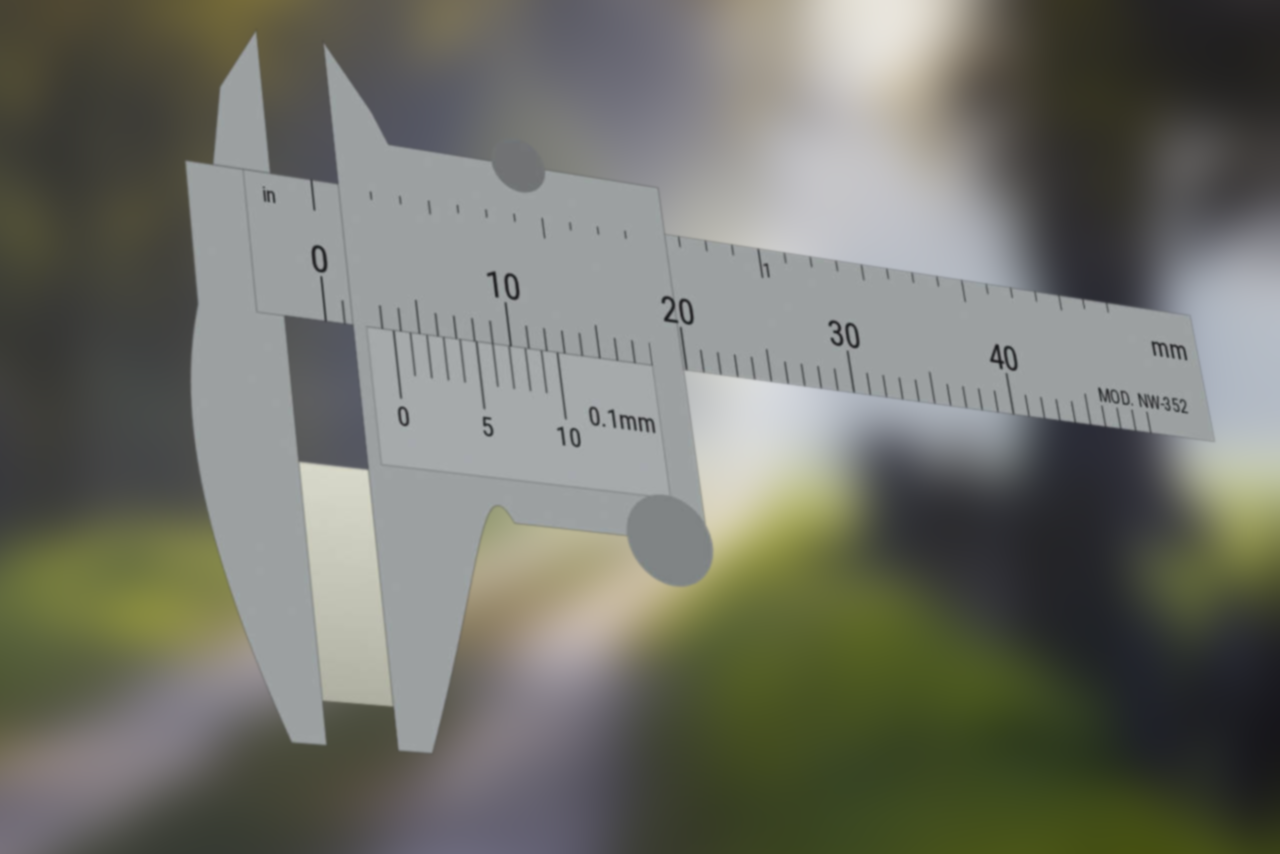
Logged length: {"value": 3.6, "unit": "mm"}
